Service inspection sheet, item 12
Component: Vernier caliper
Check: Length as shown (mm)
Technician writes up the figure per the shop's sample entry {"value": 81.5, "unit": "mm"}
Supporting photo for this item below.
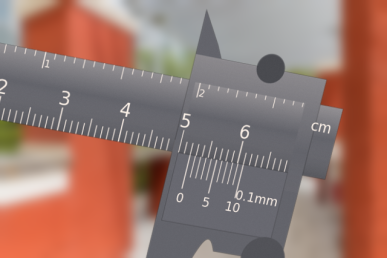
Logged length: {"value": 52.0, "unit": "mm"}
